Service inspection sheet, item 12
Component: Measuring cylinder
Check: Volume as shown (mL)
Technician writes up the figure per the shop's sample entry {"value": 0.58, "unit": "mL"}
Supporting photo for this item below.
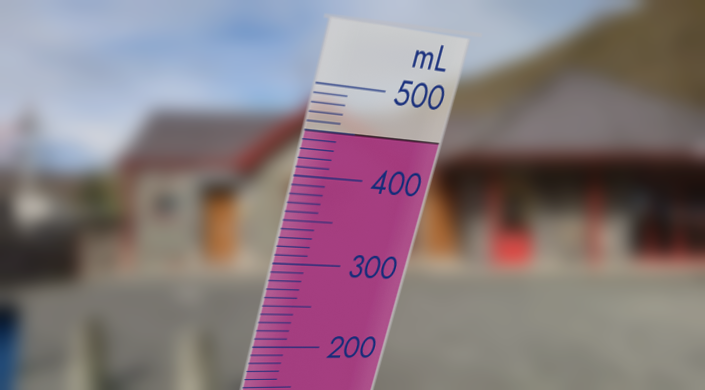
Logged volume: {"value": 450, "unit": "mL"}
